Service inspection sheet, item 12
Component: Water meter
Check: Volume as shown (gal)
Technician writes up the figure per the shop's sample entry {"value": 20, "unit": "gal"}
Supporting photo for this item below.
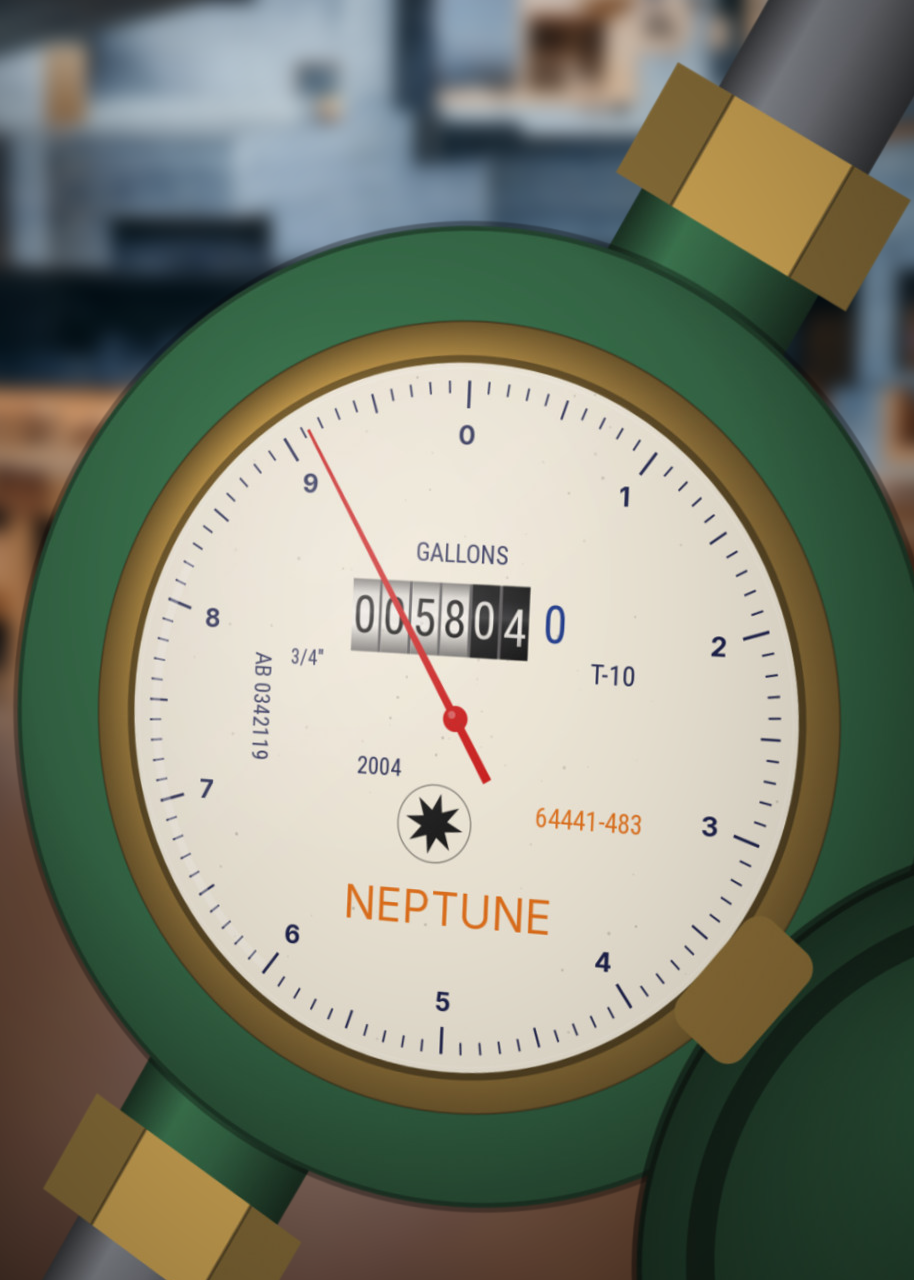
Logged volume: {"value": 58039.1, "unit": "gal"}
